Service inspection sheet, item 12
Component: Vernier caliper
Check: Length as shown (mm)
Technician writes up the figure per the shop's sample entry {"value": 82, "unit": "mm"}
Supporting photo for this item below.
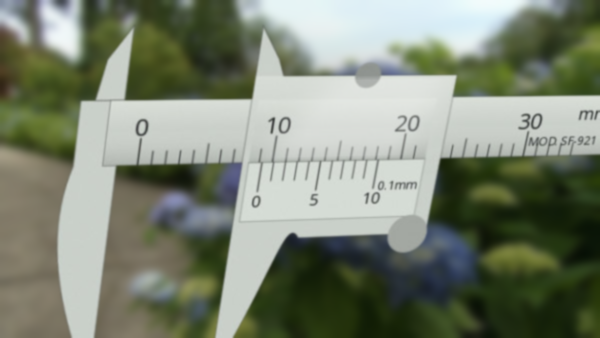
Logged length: {"value": 9.2, "unit": "mm"}
